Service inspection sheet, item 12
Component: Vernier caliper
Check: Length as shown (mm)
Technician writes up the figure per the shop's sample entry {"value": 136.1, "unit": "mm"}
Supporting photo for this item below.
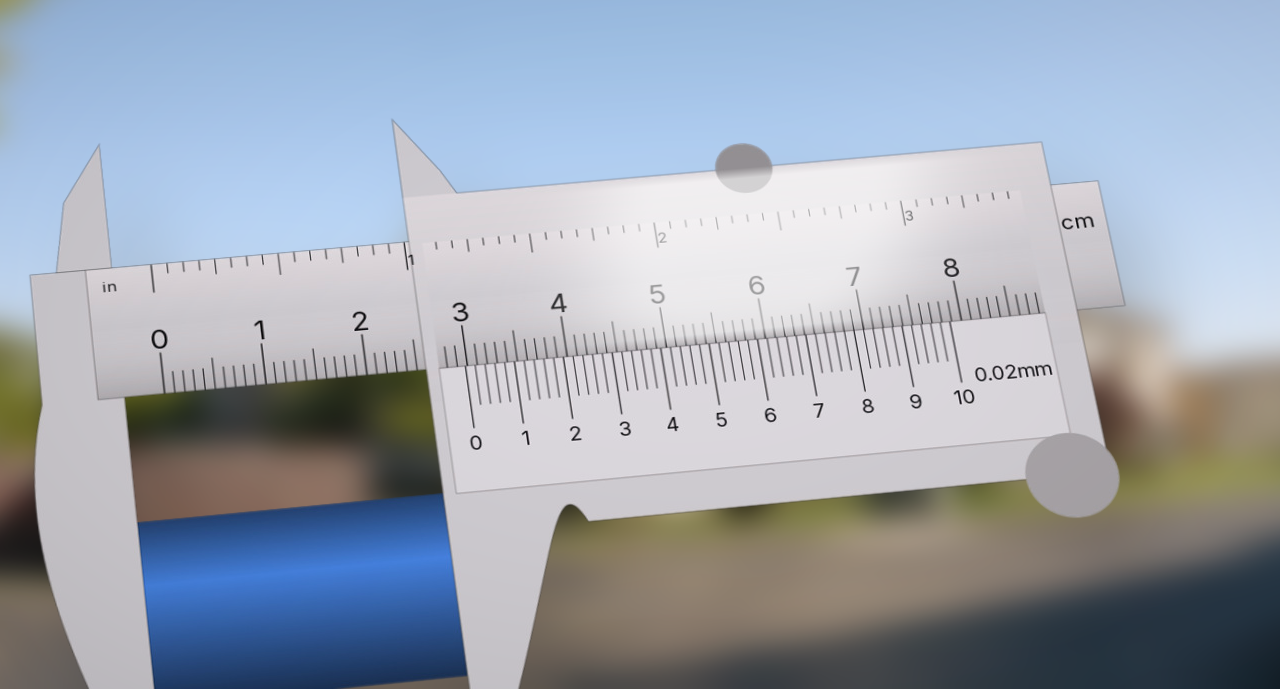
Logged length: {"value": 29.8, "unit": "mm"}
